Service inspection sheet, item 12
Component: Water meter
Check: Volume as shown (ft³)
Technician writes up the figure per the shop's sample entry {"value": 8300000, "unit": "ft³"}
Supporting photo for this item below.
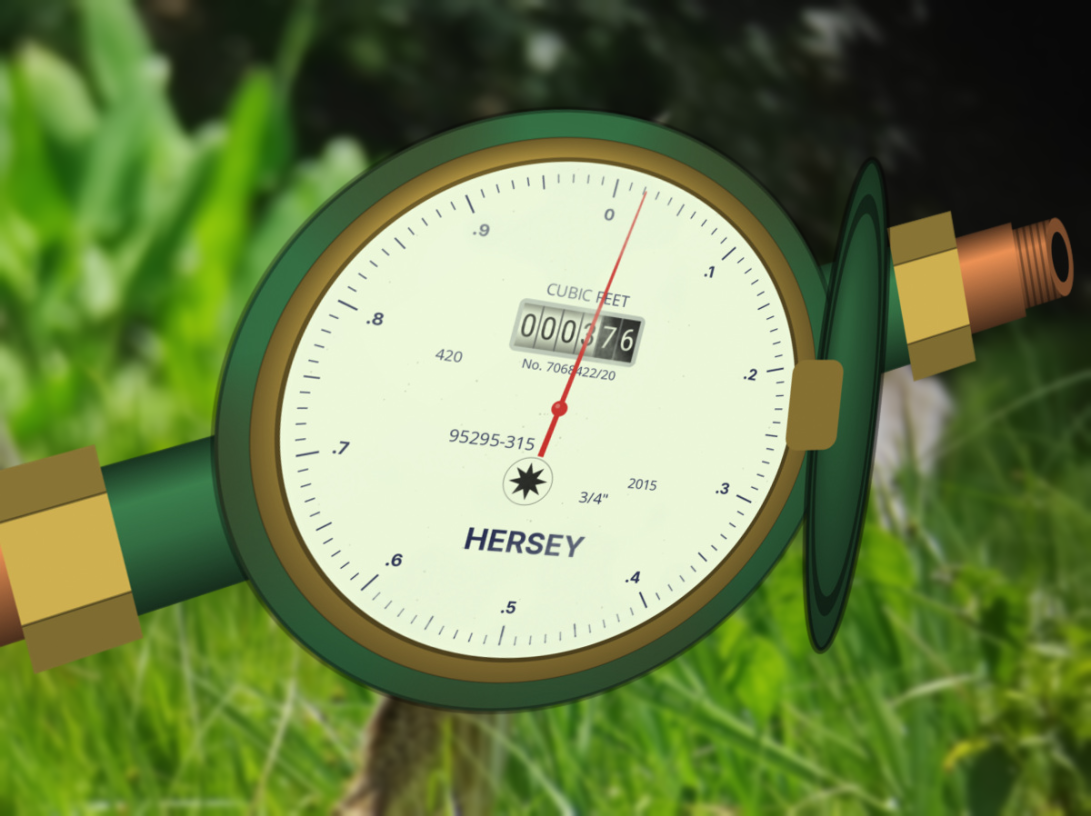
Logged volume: {"value": 376.02, "unit": "ft³"}
